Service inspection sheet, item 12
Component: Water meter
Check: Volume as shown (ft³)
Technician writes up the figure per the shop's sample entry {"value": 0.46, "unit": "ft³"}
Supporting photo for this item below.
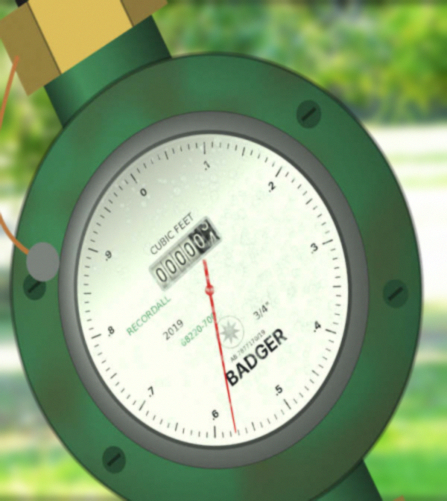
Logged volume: {"value": 3.57, "unit": "ft³"}
